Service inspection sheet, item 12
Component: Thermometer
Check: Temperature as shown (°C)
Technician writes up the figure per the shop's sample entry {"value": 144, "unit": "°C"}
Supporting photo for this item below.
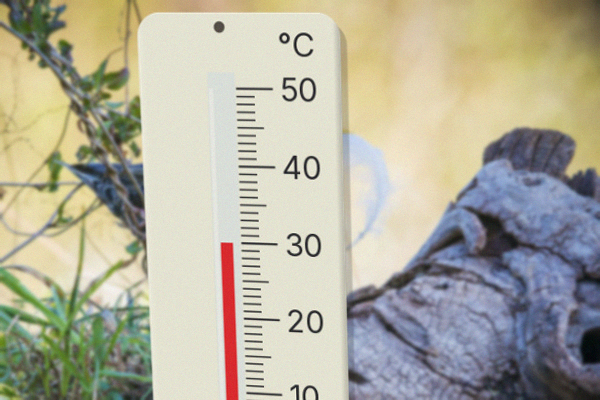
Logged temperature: {"value": 30, "unit": "°C"}
